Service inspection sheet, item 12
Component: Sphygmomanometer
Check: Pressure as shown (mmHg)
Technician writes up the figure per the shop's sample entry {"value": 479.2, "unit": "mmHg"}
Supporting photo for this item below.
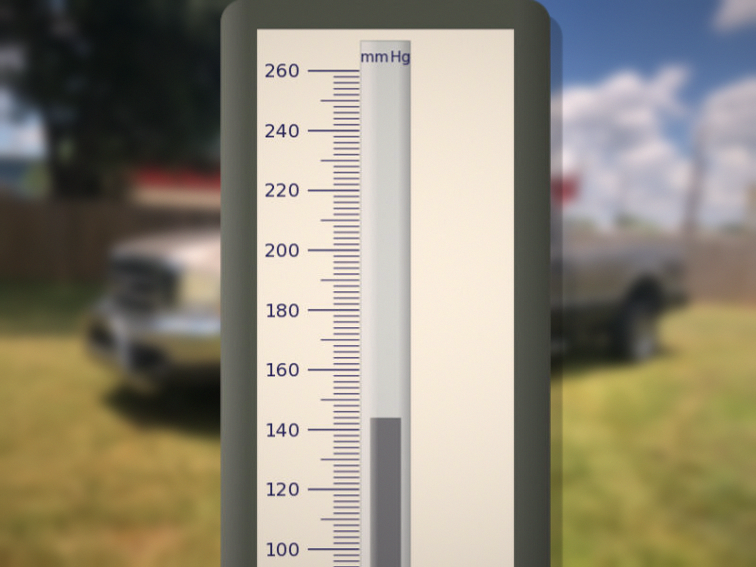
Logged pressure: {"value": 144, "unit": "mmHg"}
